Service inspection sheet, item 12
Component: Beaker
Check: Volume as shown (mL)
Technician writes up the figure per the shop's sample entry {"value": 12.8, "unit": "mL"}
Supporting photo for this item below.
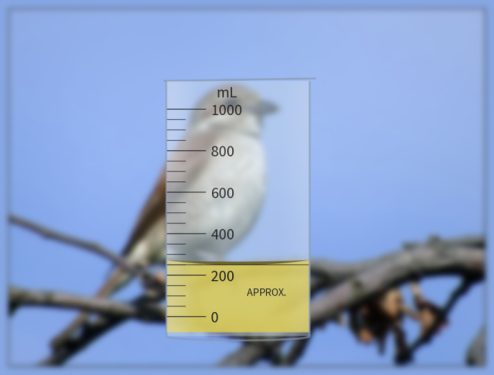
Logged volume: {"value": 250, "unit": "mL"}
